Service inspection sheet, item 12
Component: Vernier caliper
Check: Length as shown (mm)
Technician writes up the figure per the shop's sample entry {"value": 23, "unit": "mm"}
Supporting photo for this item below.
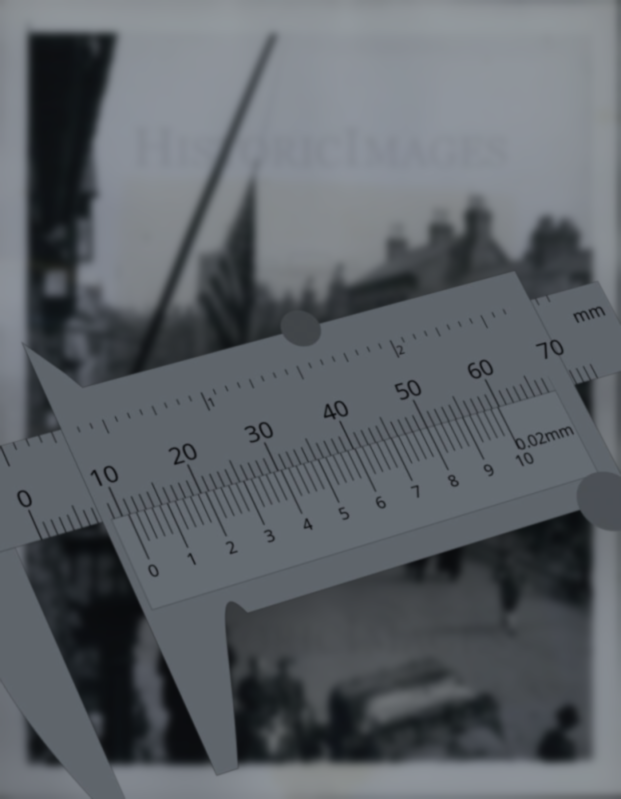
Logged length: {"value": 10.8, "unit": "mm"}
